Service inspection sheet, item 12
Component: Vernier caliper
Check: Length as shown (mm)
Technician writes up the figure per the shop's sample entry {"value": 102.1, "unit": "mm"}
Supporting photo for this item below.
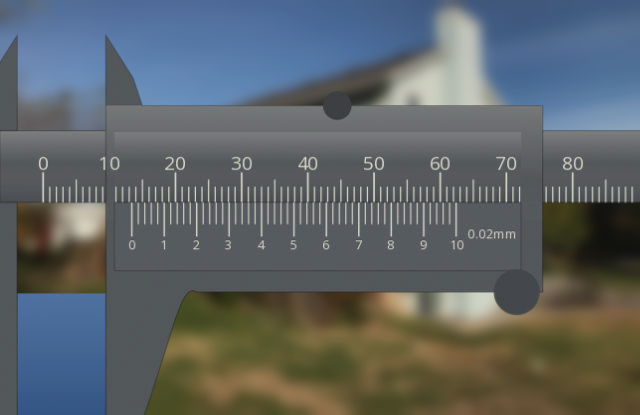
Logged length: {"value": 13.4, "unit": "mm"}
